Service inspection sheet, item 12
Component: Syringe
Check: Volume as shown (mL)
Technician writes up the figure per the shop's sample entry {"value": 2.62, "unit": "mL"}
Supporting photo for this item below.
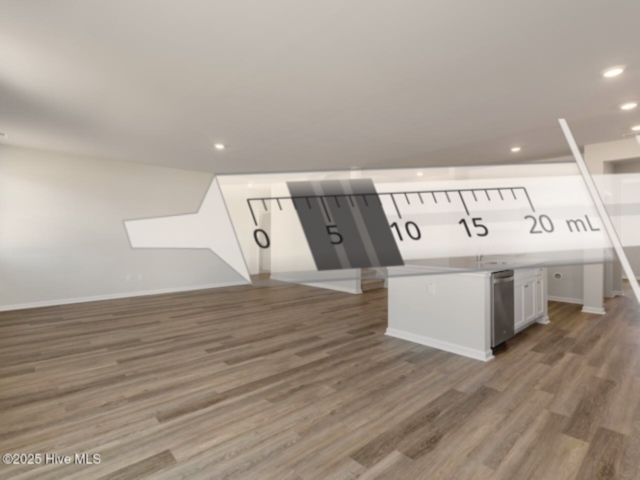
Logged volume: {"value": 3, "unit": "mL"}
